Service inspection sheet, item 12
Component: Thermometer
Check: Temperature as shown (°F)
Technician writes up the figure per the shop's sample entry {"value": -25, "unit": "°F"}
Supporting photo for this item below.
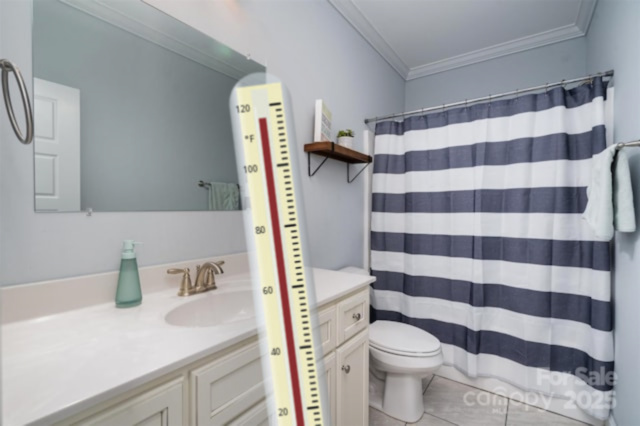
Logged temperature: {"value": 116, "unit": "°F"}
